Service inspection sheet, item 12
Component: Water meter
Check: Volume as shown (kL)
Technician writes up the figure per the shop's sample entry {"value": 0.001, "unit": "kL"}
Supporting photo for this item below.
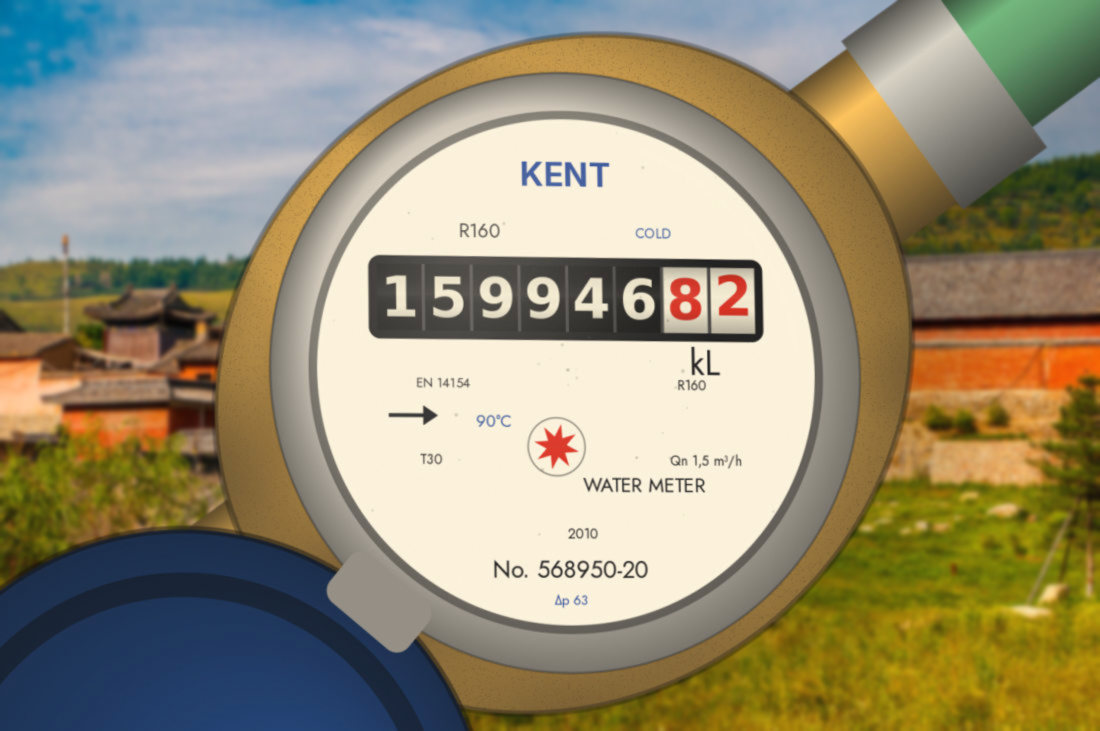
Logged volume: {"value": 159946.82, "unit": "kL"}
